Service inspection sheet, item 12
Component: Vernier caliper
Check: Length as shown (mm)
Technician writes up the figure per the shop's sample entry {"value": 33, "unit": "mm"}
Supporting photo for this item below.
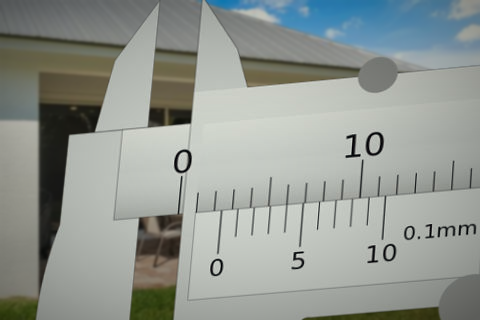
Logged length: {"value": 2.4, "unit": "mm"}
